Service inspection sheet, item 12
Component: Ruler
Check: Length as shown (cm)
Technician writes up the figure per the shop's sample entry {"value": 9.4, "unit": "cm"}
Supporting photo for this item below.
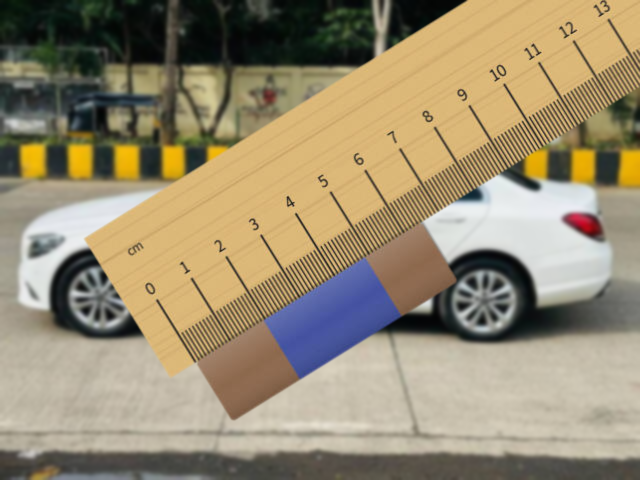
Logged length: {"value": 6.5, "unit": "cm"}
